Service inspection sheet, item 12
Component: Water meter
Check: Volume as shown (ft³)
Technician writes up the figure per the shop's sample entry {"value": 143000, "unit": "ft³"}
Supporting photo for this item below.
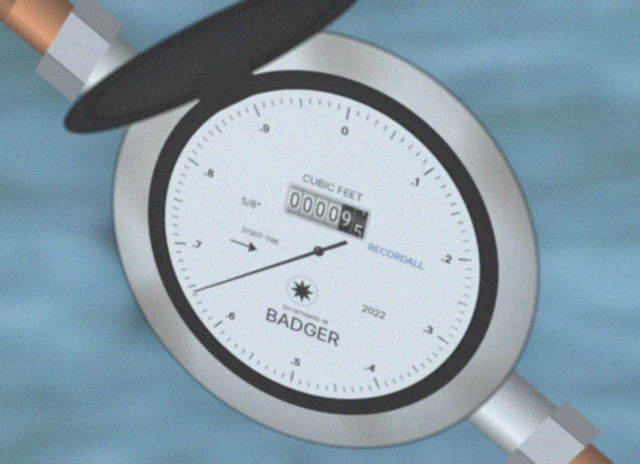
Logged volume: {"value": 94.64, "unit": "ft³"}
